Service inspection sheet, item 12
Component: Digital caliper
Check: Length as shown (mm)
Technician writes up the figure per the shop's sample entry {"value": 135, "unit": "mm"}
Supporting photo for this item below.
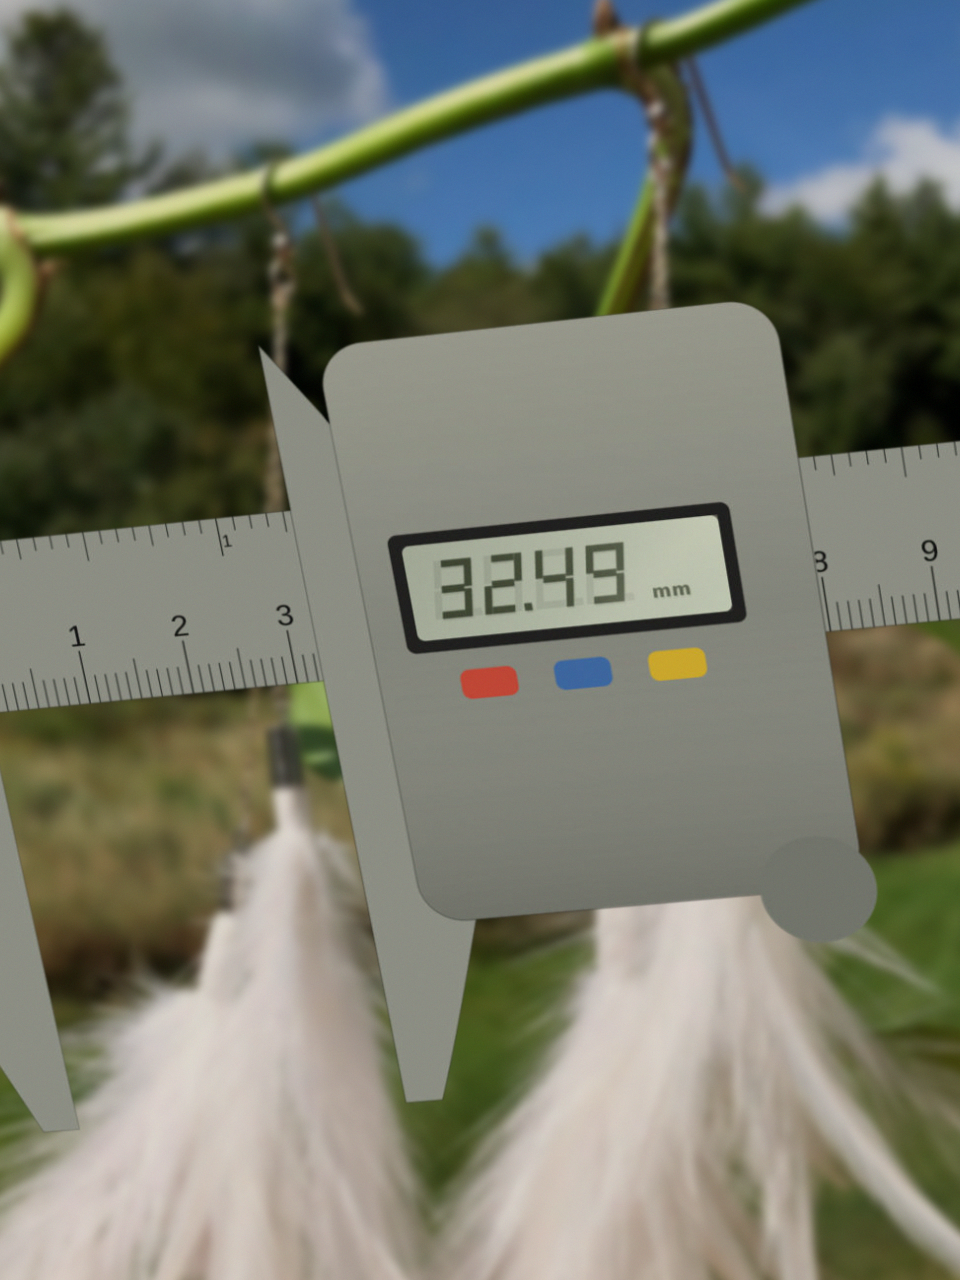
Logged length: {"value": 32.49, "unit": "mm"}
